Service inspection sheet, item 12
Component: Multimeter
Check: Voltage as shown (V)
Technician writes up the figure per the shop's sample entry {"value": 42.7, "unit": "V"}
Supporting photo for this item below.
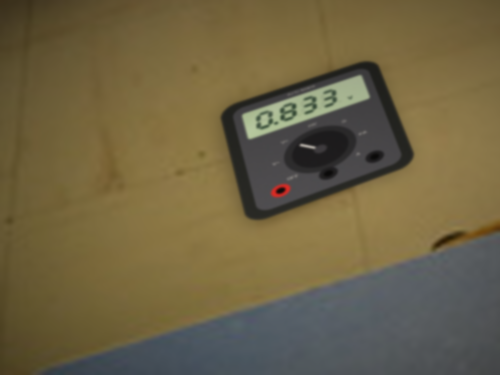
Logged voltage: {"value": 0.833, "unit": "V"}
